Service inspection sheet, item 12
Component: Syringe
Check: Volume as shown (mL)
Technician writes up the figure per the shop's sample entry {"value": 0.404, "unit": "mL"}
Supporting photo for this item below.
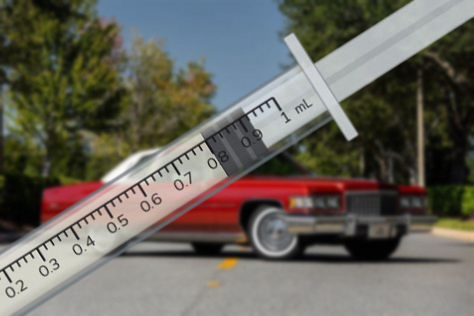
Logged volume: {"value": 0.8, "unit": "mL"}
